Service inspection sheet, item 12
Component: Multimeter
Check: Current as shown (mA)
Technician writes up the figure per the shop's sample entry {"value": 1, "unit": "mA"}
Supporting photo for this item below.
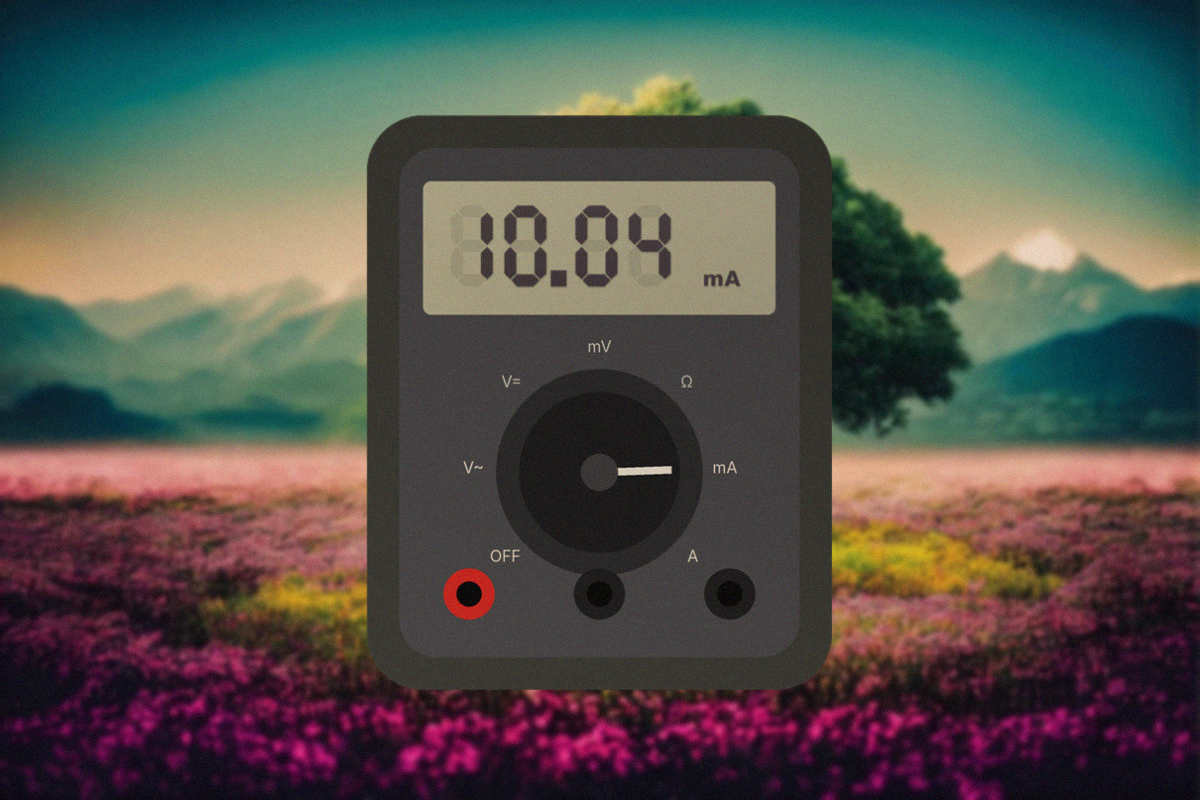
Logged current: {"value": 10.04, "unit": "mA"}
